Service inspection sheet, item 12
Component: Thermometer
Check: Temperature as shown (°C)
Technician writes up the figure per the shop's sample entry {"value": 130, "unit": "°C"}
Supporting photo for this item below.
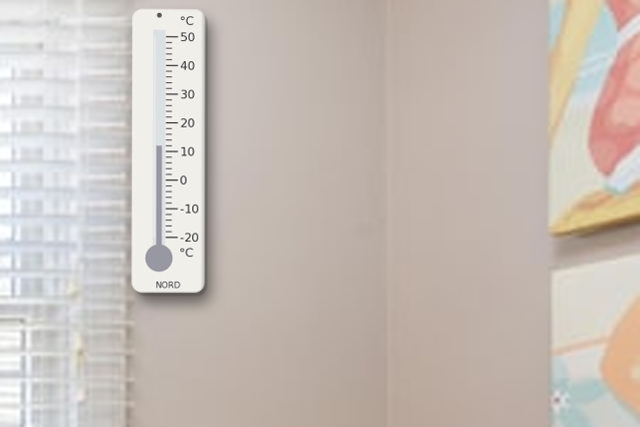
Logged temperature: {"value": 12, "unit": "°C"}
